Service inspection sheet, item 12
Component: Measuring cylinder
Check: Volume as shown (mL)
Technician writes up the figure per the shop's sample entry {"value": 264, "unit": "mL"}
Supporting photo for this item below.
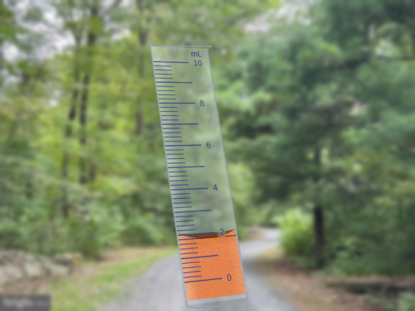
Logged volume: {"value": 1.8, "unit": "mL"}
